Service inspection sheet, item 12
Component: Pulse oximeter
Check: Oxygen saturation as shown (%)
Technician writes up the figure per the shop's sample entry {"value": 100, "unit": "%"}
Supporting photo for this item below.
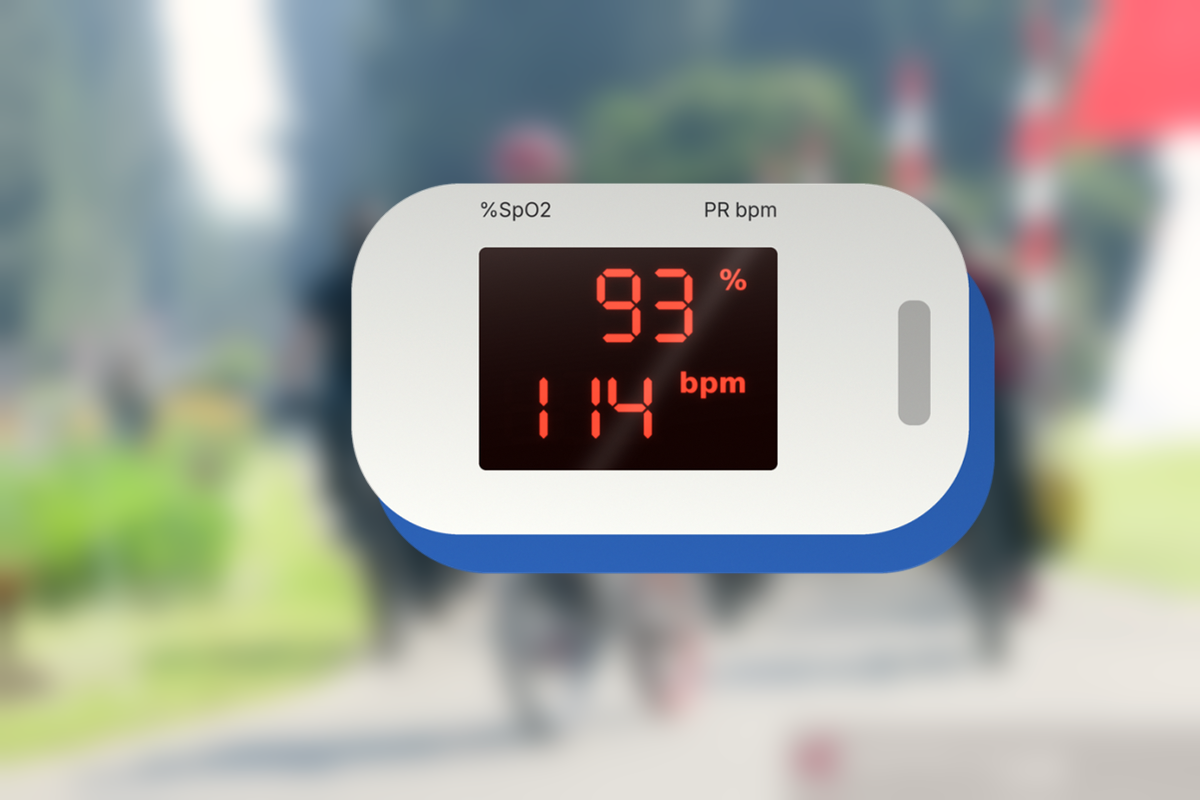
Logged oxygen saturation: {"value": 93, "unit": "%"}
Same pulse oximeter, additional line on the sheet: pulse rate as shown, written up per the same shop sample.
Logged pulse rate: {"value": 114, "unit": "bpm"}
